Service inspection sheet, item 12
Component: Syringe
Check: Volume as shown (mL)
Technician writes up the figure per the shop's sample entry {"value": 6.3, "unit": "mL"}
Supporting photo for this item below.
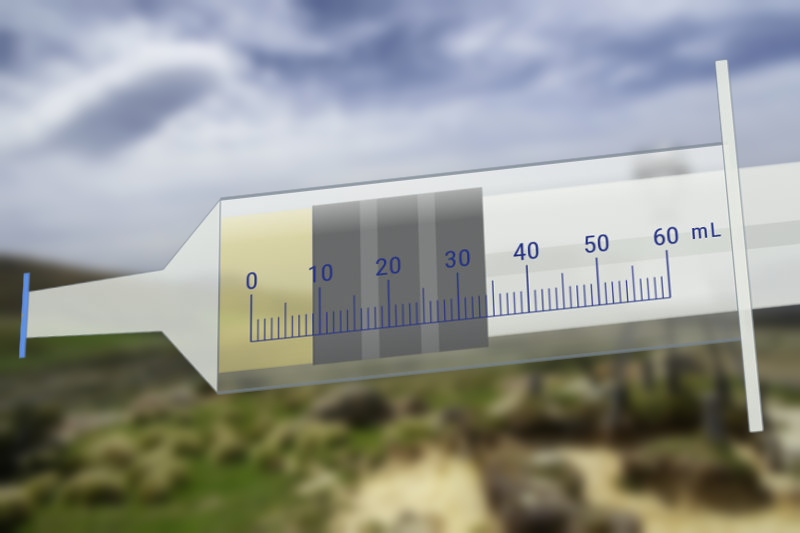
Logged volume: {"value": 9, "unit": "mL"}
